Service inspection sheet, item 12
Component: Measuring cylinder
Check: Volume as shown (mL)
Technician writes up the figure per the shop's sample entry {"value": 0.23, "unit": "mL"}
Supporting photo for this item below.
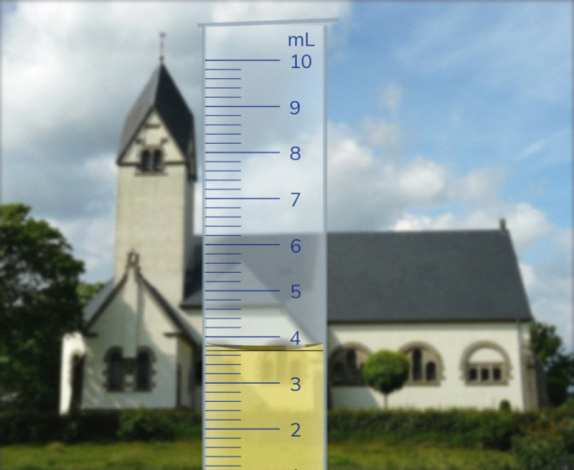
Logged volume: {"value": 3.7, "unit": "mL"}
